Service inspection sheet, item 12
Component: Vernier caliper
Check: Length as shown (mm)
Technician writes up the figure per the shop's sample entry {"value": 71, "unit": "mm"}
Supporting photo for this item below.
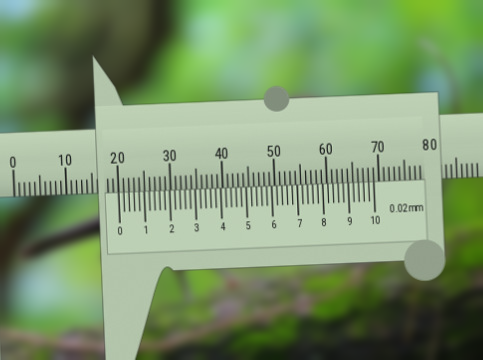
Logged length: {"value": 20.0, "unit": "mm"}
